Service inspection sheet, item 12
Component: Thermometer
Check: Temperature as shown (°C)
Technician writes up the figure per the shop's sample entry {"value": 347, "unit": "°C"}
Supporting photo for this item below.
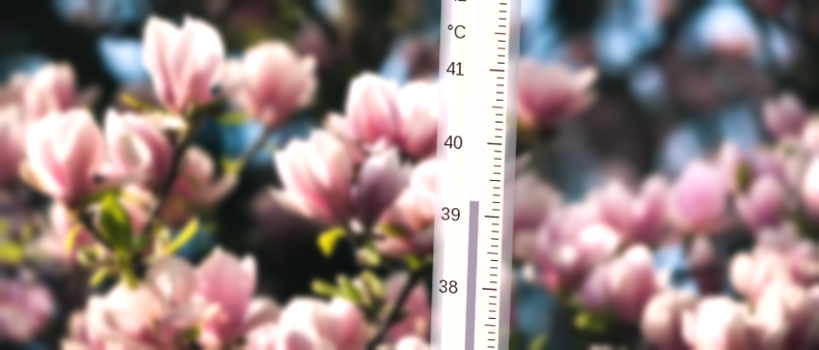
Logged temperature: {"value": 39.2, "unit": "°C"}
